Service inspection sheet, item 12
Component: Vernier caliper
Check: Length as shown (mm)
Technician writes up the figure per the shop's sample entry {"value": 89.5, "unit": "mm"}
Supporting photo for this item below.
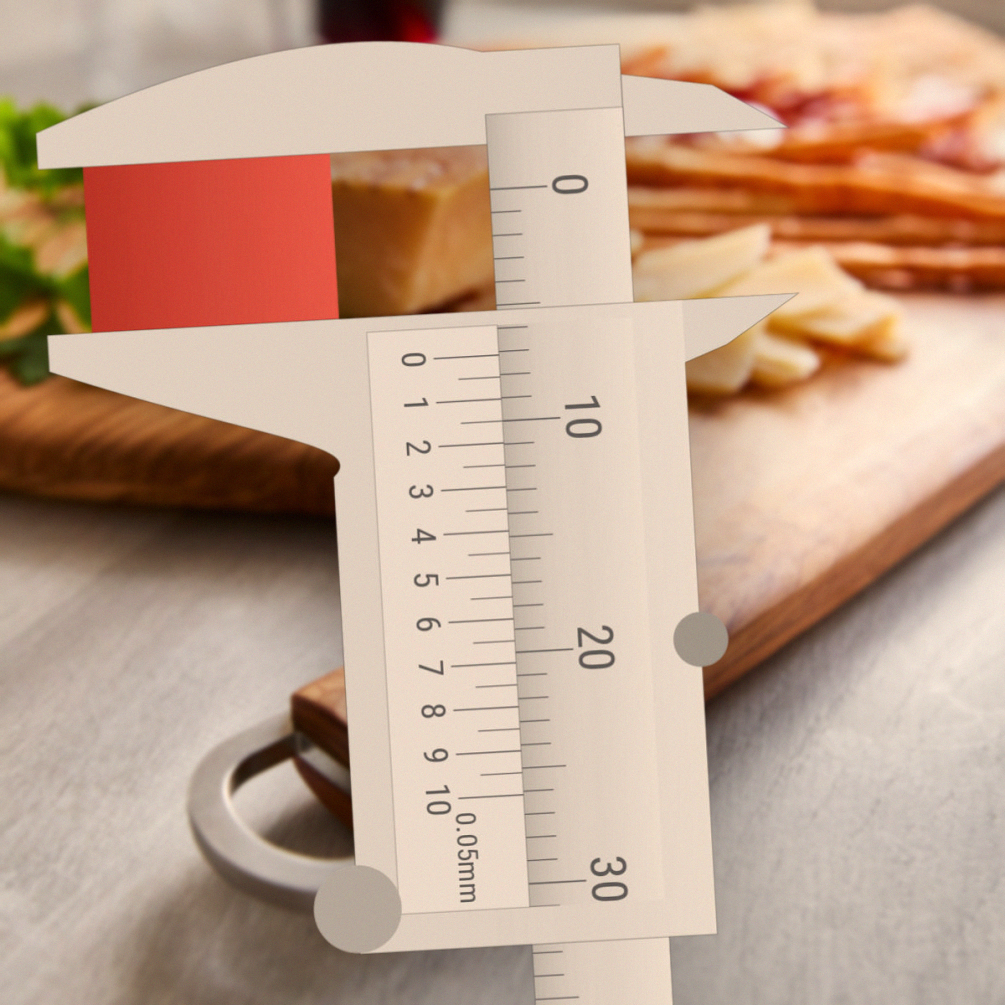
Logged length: {"value": 7.15, "unit": "mm"}
